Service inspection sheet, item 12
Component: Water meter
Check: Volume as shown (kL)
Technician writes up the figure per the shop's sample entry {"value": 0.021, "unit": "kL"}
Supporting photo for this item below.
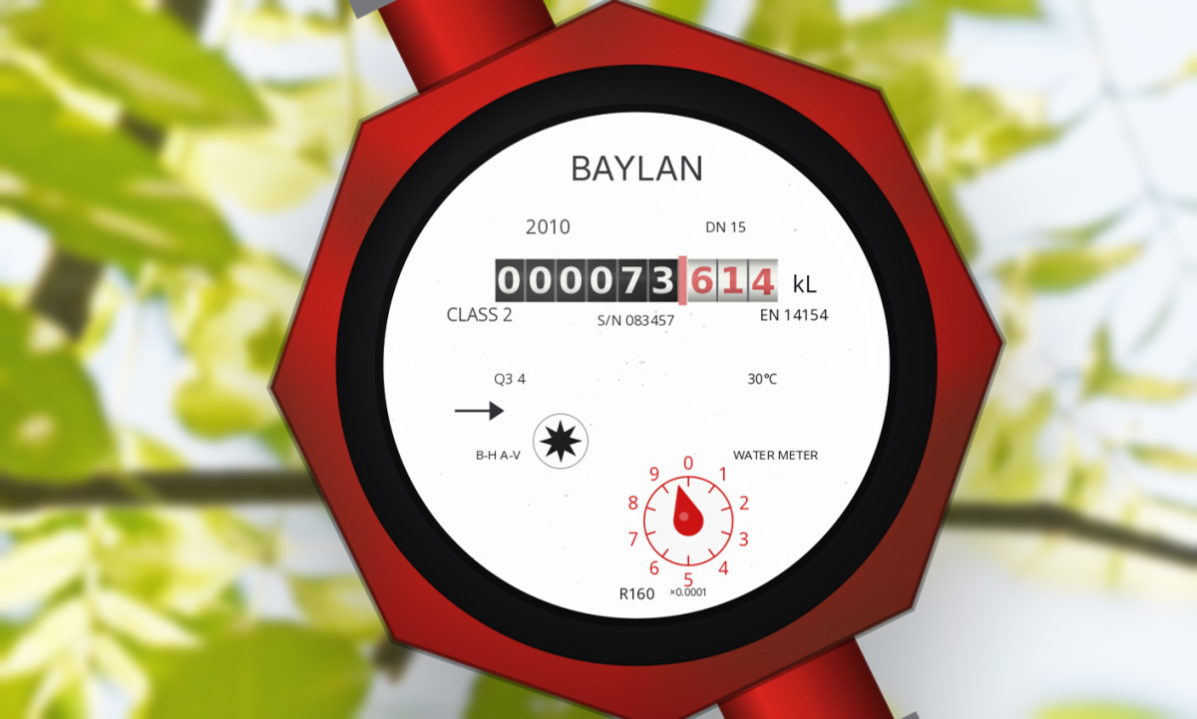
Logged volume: {"value": 73.6139, "unit": "kL"}
